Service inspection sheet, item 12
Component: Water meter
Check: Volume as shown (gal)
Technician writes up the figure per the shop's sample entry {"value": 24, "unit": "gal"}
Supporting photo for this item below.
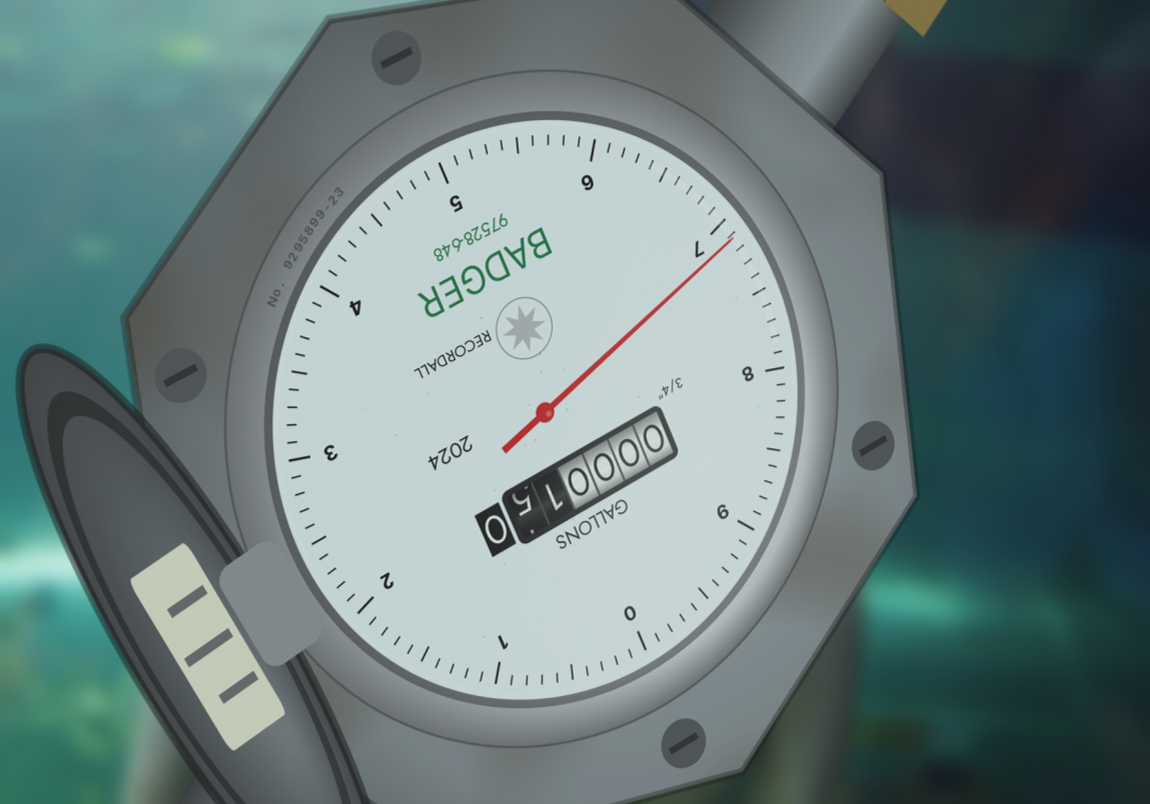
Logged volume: {"value": 147.1, "unit": "gal"}
